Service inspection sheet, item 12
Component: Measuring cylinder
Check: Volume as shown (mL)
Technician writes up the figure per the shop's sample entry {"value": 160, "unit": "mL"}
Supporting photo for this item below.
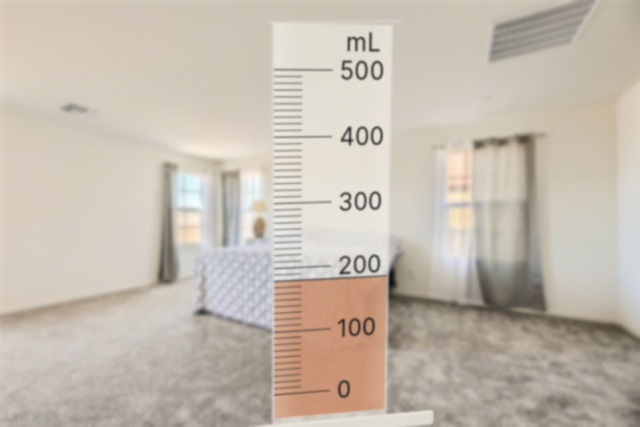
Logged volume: {"value": 180, "unit": "mL"}
